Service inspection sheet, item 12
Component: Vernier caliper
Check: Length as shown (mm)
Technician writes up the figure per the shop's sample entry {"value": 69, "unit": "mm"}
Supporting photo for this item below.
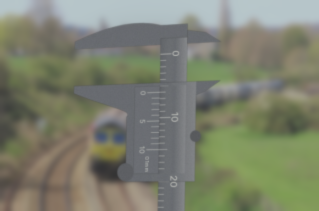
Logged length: {"value": 6.0, "unit": "mm"}
